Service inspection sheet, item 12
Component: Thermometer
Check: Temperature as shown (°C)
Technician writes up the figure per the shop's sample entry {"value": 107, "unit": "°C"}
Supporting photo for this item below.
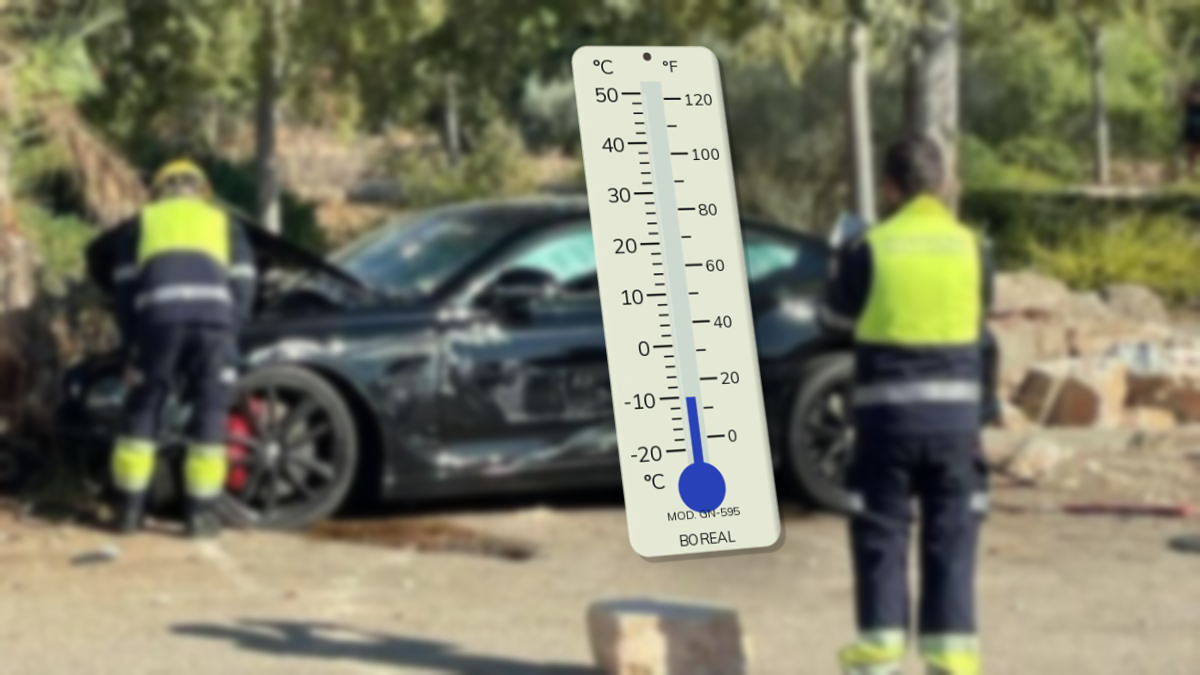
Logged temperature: {"value": -10, "unit": "°C"}
